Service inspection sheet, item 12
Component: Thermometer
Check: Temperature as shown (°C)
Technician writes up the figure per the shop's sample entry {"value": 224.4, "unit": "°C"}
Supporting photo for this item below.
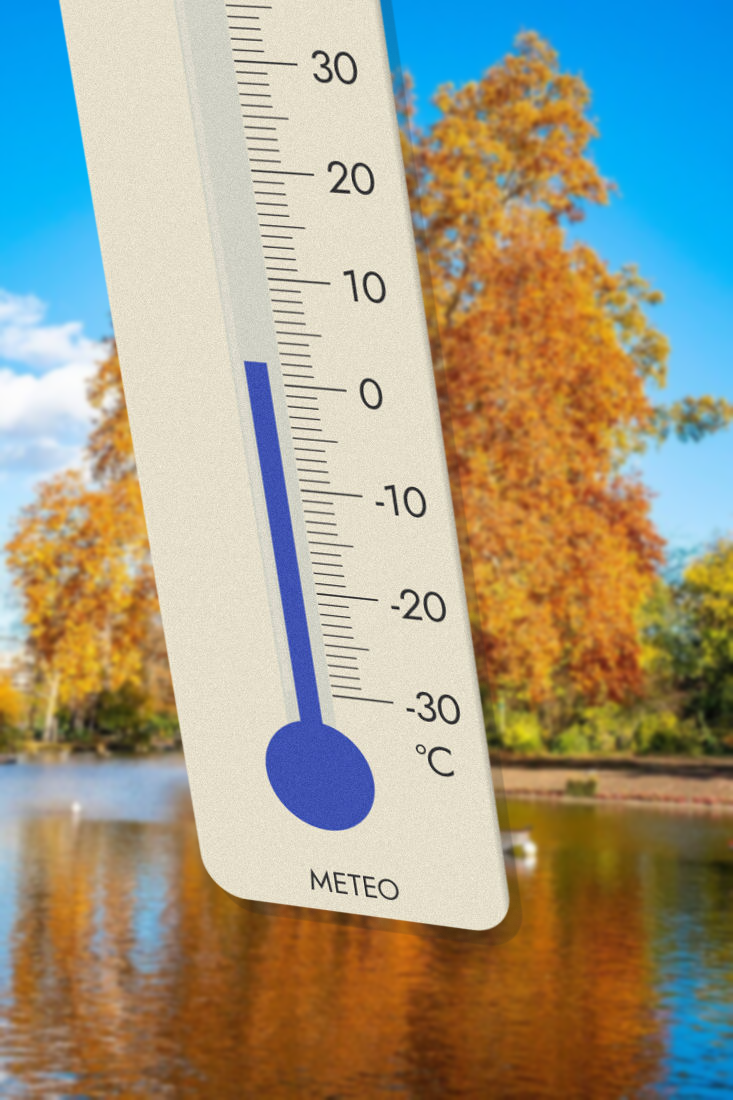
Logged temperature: {"value": 2, "unit": "°C"}
